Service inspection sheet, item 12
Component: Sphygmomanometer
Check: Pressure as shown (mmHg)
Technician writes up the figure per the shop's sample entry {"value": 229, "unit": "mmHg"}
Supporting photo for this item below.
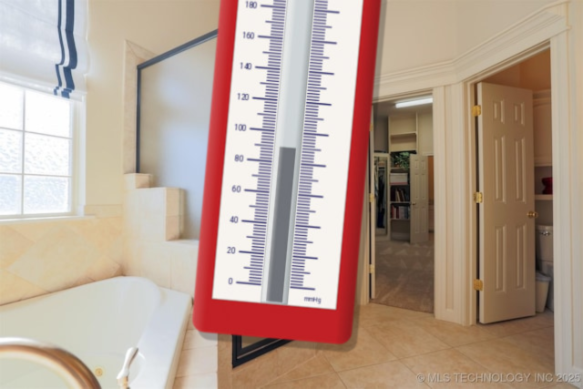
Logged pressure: {"value": 90, "unit": "mmHg"}
